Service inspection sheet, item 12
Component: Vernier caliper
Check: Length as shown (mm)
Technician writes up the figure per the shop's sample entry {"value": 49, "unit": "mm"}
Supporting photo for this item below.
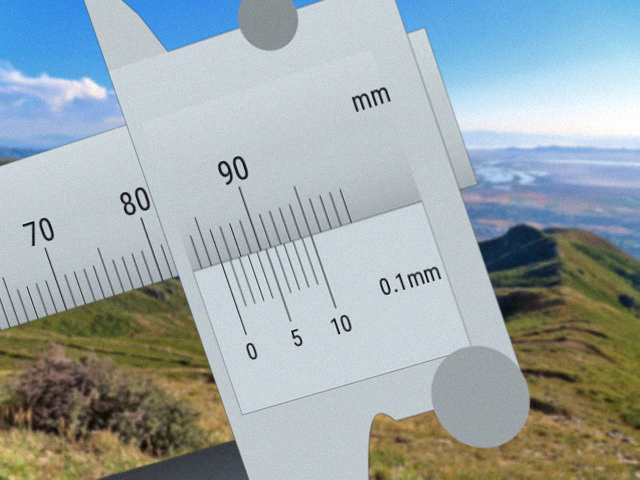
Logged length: {"value": 86.0, "unit": "mm"}
